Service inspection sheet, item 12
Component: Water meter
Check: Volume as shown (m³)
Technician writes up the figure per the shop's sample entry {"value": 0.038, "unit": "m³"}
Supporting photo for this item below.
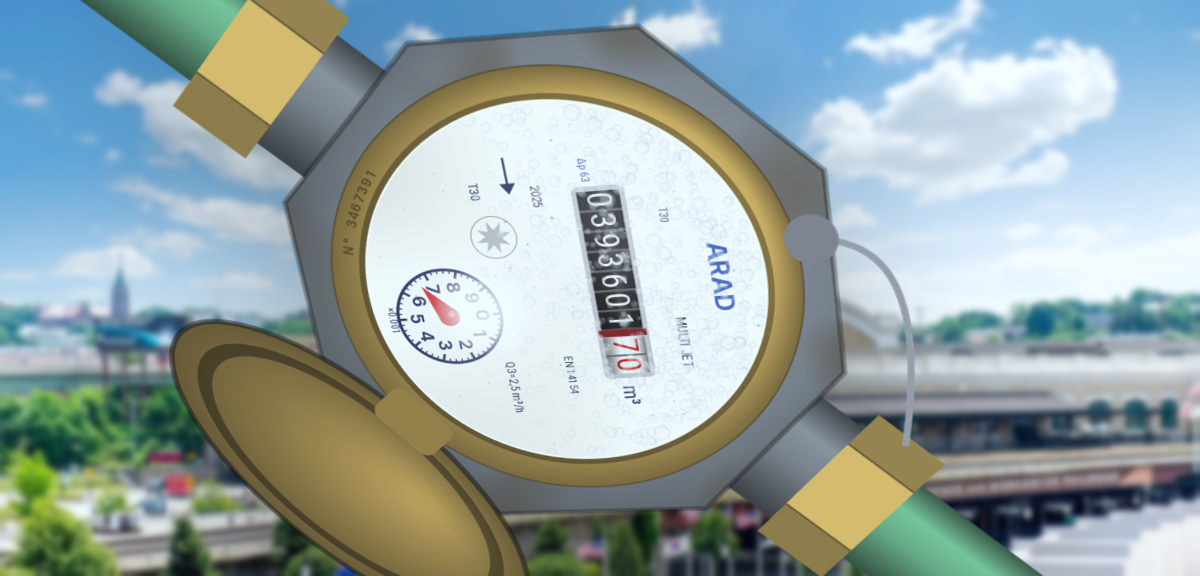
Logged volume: {"value": 393601.706, "unit": "m³"}
